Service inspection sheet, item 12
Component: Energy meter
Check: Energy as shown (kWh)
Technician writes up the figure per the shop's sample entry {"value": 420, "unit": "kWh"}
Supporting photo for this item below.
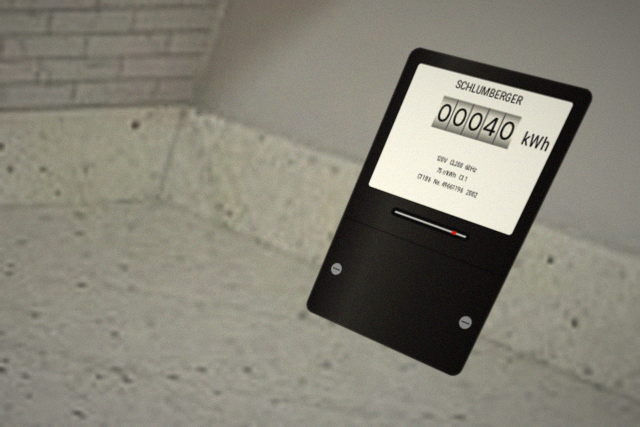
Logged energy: {"value": 40, "unit": "kWh"}
